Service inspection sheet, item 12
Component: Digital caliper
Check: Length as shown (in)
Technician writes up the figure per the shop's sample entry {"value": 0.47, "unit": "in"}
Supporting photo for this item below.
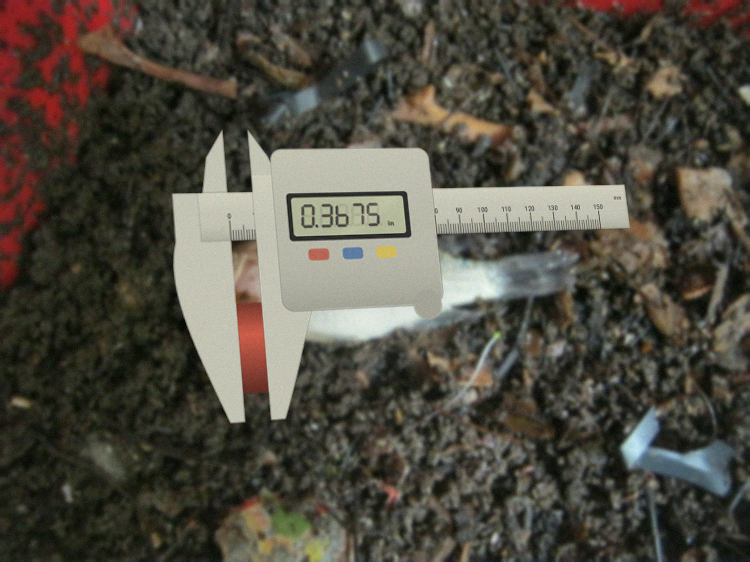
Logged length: {"value": 0.3675, "unit": "in"}
